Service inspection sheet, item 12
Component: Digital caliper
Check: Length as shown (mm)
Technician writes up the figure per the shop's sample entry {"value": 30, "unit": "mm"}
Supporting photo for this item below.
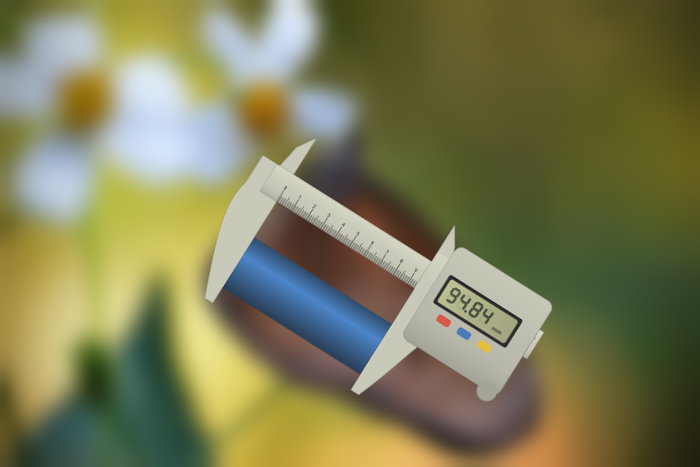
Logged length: {"value": 94.84, "unit": "mm"}
